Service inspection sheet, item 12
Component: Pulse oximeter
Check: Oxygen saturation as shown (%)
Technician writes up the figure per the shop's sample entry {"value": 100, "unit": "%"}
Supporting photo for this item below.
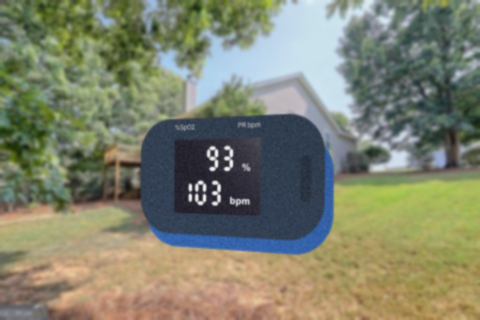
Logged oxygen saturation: {"value": 93, "unit": "%"}
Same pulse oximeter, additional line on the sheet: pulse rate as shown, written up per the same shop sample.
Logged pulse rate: {"value": 103, "unit": "bpm"}
